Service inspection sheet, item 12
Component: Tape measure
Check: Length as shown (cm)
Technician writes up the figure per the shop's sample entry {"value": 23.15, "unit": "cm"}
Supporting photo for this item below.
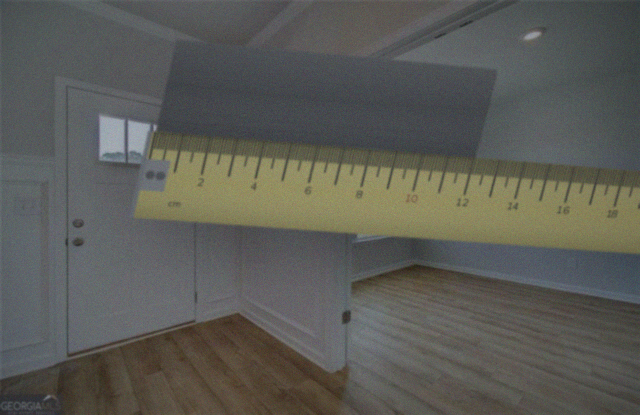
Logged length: {"value": 12, "unit": "cm"}
